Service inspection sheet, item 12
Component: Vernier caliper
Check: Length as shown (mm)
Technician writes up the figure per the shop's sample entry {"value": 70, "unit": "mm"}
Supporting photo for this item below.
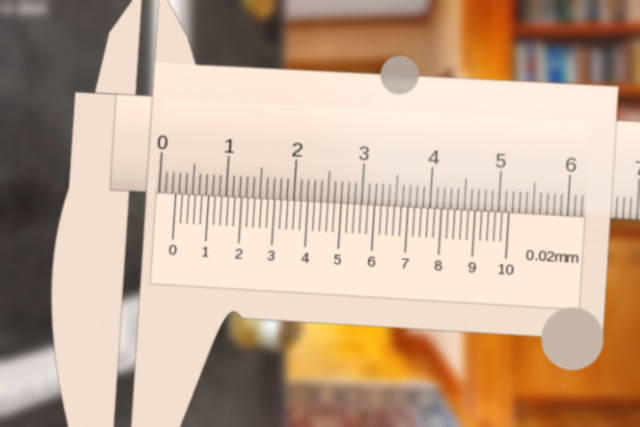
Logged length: {"value": 2.5, "unit": "mm"}
